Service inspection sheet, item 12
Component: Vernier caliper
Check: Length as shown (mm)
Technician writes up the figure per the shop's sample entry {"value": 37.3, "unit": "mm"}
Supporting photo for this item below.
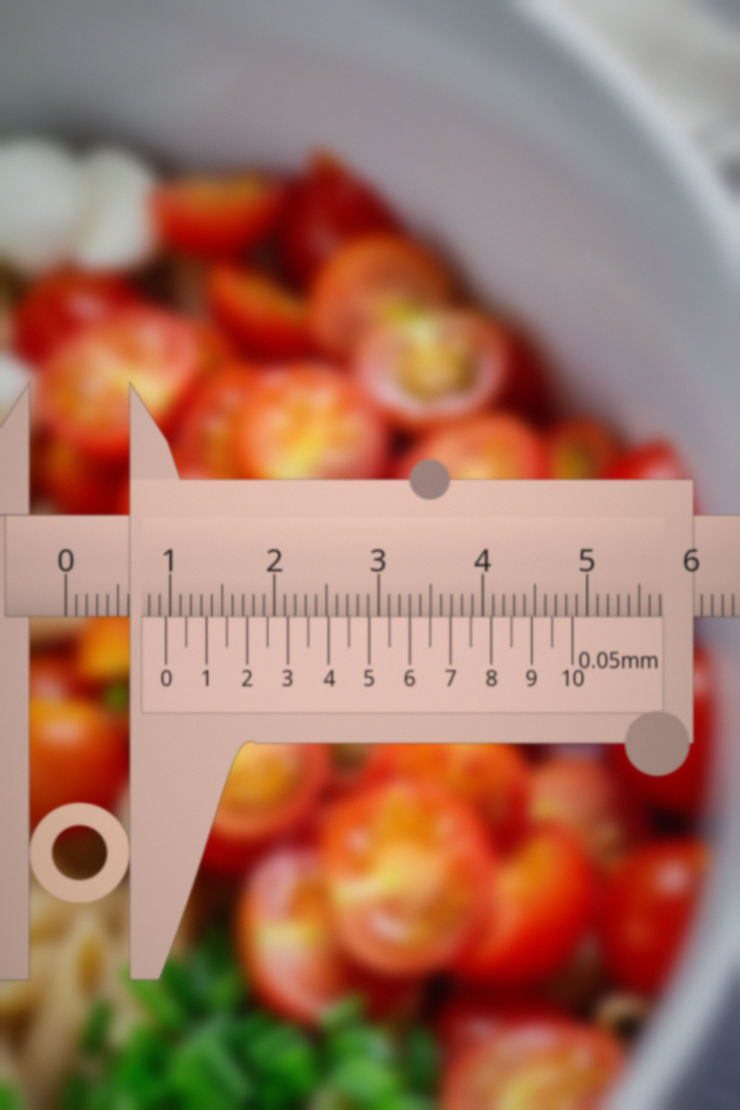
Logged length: {"value": 9.6, "unit": "mm"}
